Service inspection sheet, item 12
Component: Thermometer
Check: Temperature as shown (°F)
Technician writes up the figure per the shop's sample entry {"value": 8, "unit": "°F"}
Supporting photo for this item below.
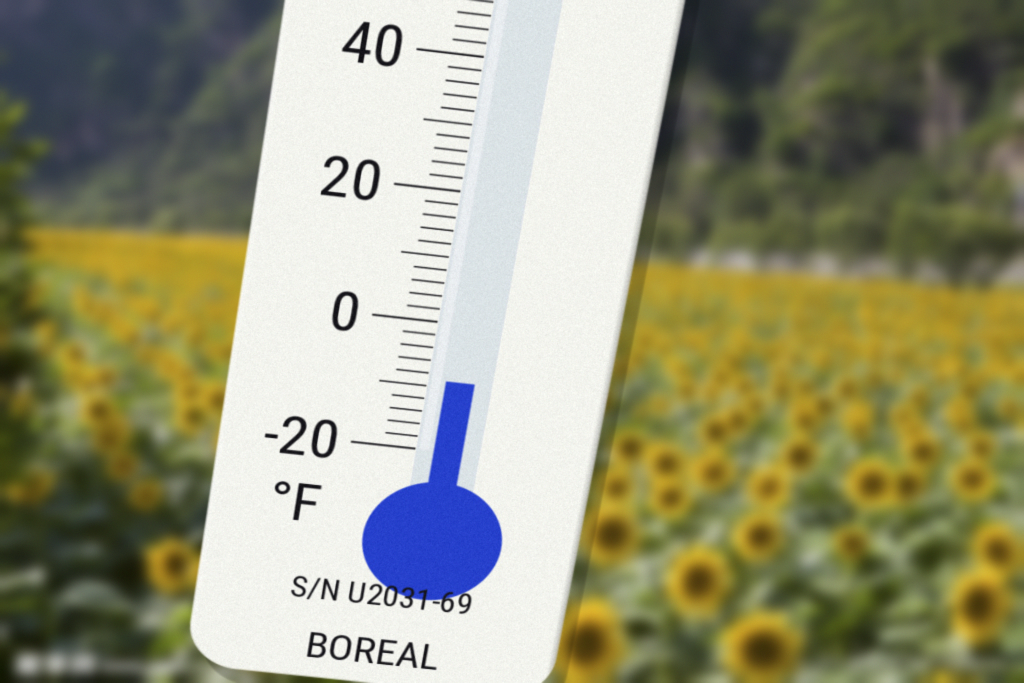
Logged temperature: {"value": -9, "unit": "°F"}
